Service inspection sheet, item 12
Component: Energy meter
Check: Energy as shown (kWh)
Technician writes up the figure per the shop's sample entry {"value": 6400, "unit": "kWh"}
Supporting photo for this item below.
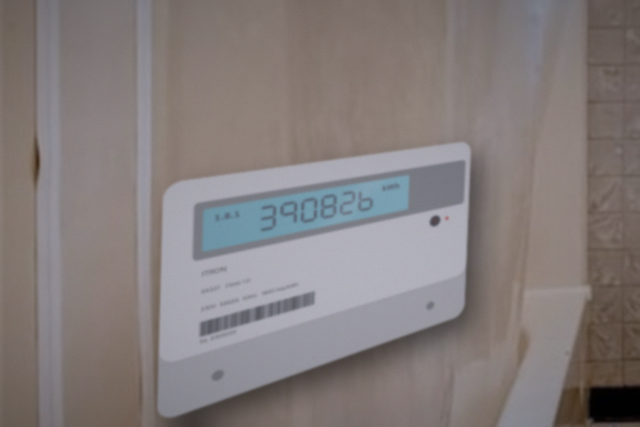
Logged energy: {"value": 390826, "unit": "kWh"}
